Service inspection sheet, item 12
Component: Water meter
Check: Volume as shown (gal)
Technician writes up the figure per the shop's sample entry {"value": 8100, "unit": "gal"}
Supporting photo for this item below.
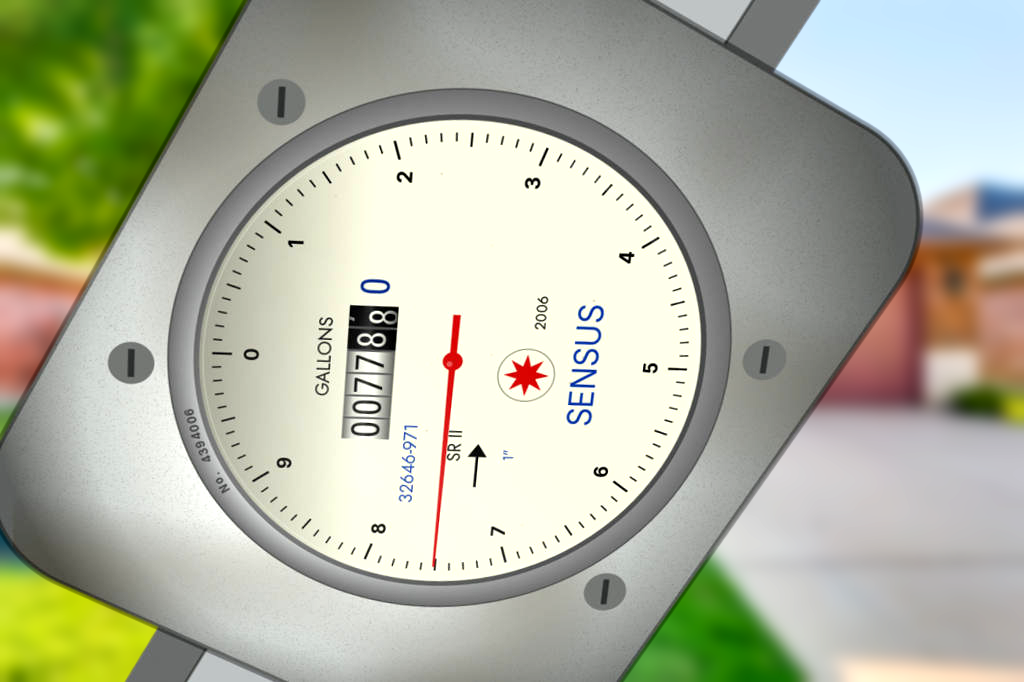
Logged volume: {"value": 77877.5, "unit": "gal"}
